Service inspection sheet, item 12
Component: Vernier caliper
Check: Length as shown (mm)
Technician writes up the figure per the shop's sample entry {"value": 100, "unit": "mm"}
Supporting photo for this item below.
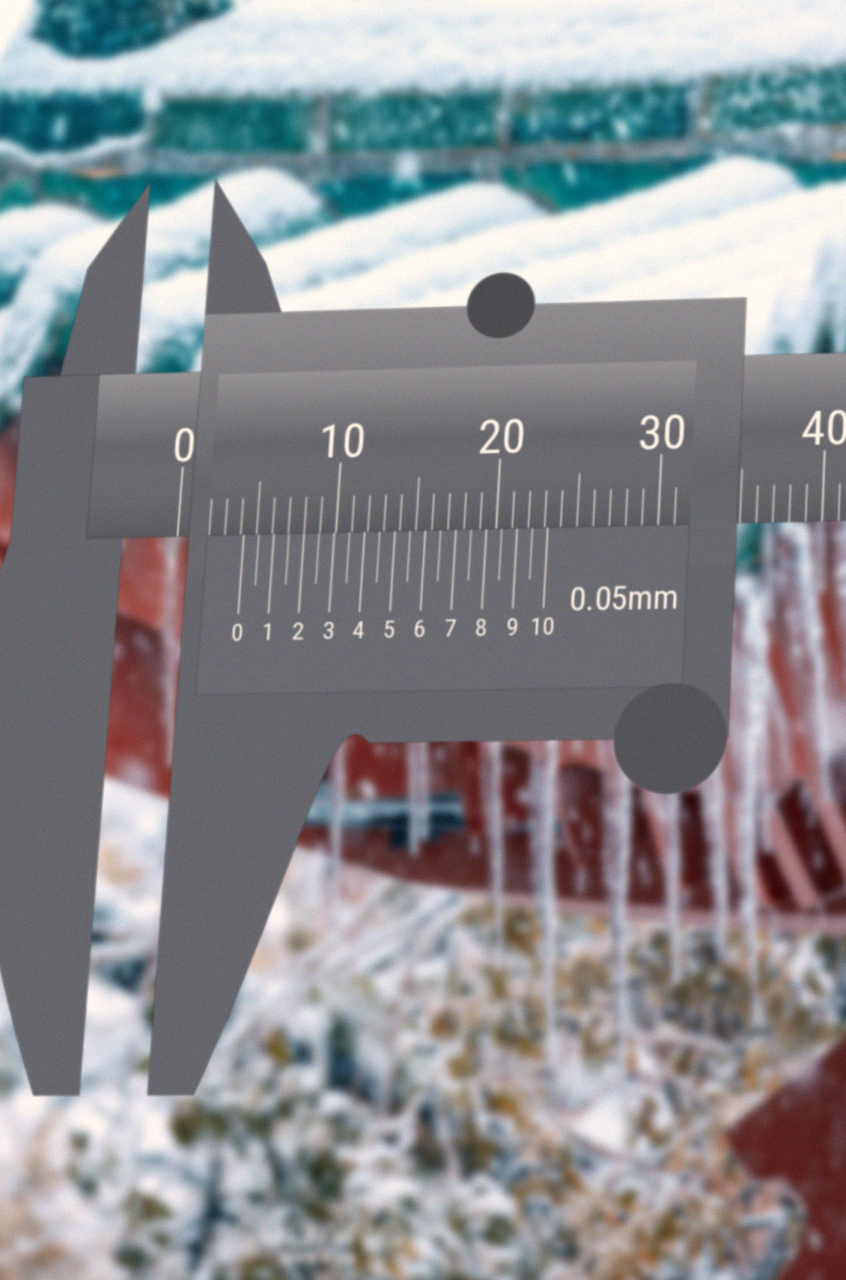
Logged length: {"value": 4.2, "unit": "mm"}
